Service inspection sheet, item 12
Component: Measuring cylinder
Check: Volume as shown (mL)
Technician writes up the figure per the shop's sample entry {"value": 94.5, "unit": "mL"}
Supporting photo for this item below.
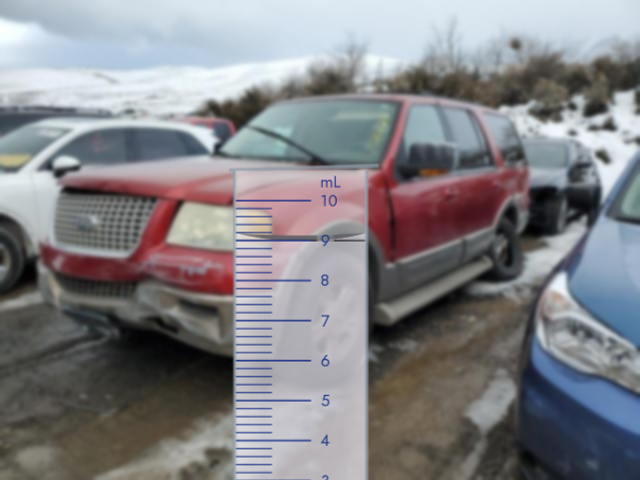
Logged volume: {"value": 9, "unit": "mL"}
